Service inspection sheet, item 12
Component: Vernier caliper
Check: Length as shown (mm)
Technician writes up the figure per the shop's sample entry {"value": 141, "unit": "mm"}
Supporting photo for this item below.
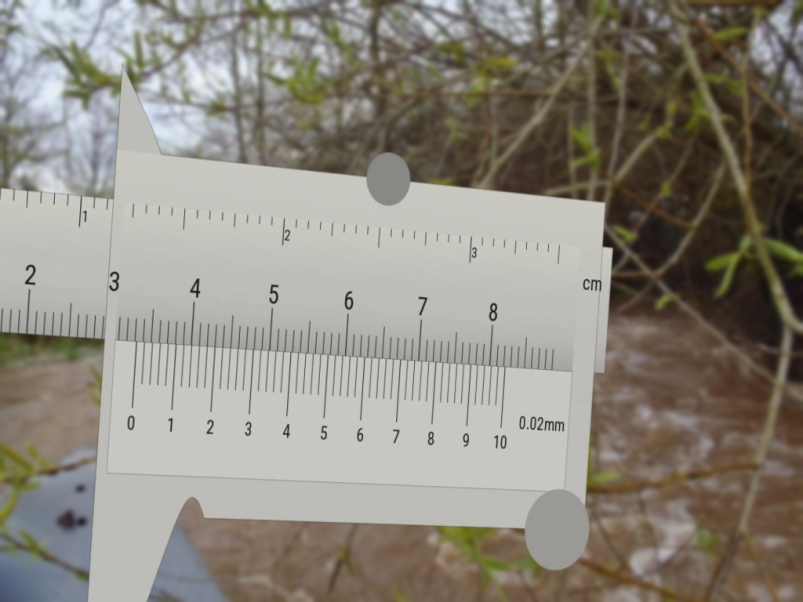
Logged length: {"value": 33.2, "unit": "mm"}
